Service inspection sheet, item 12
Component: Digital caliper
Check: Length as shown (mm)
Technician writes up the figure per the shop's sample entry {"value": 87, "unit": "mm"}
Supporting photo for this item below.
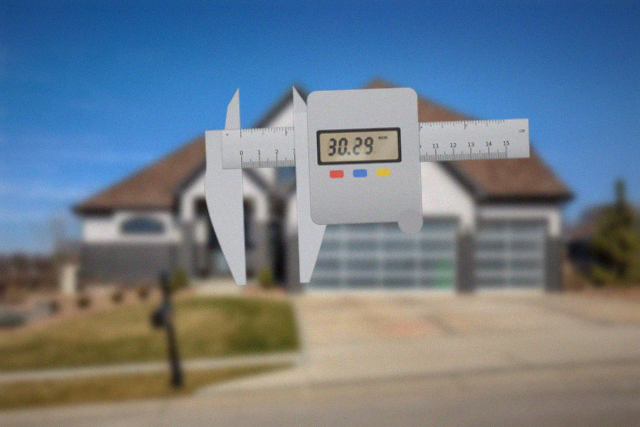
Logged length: {"value": 30.29, "unit": "mm"}
